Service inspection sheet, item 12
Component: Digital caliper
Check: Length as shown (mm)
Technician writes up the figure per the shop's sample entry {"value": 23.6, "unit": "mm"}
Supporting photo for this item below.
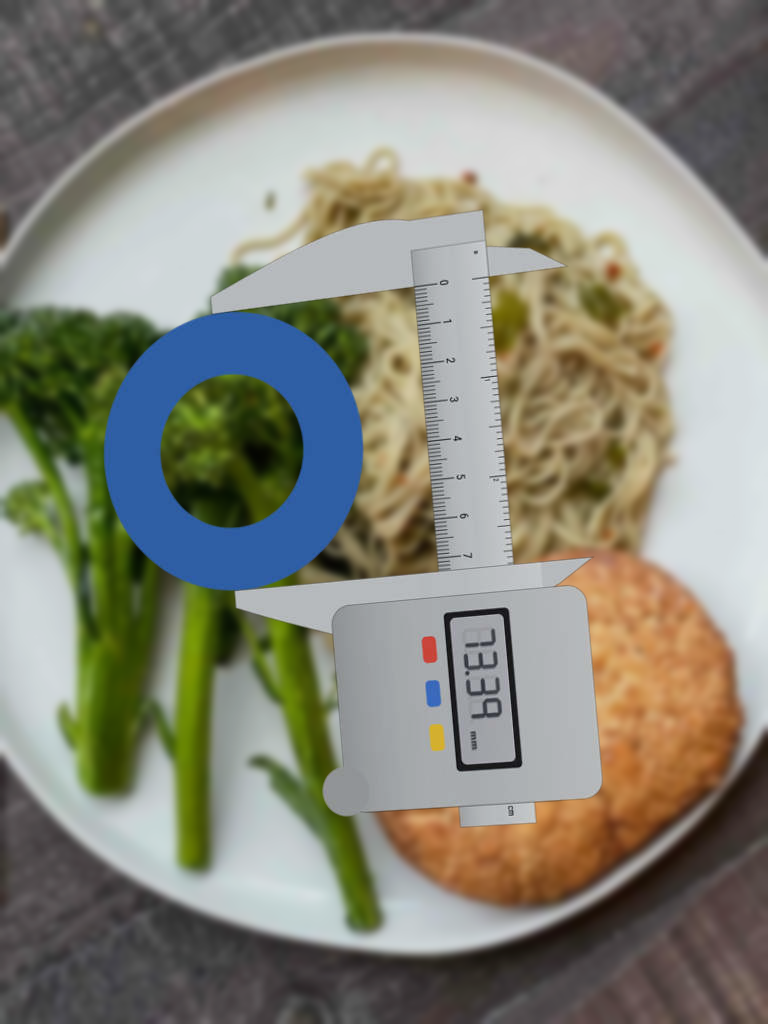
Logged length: {"value": 73.39, "unit": "mm"}
